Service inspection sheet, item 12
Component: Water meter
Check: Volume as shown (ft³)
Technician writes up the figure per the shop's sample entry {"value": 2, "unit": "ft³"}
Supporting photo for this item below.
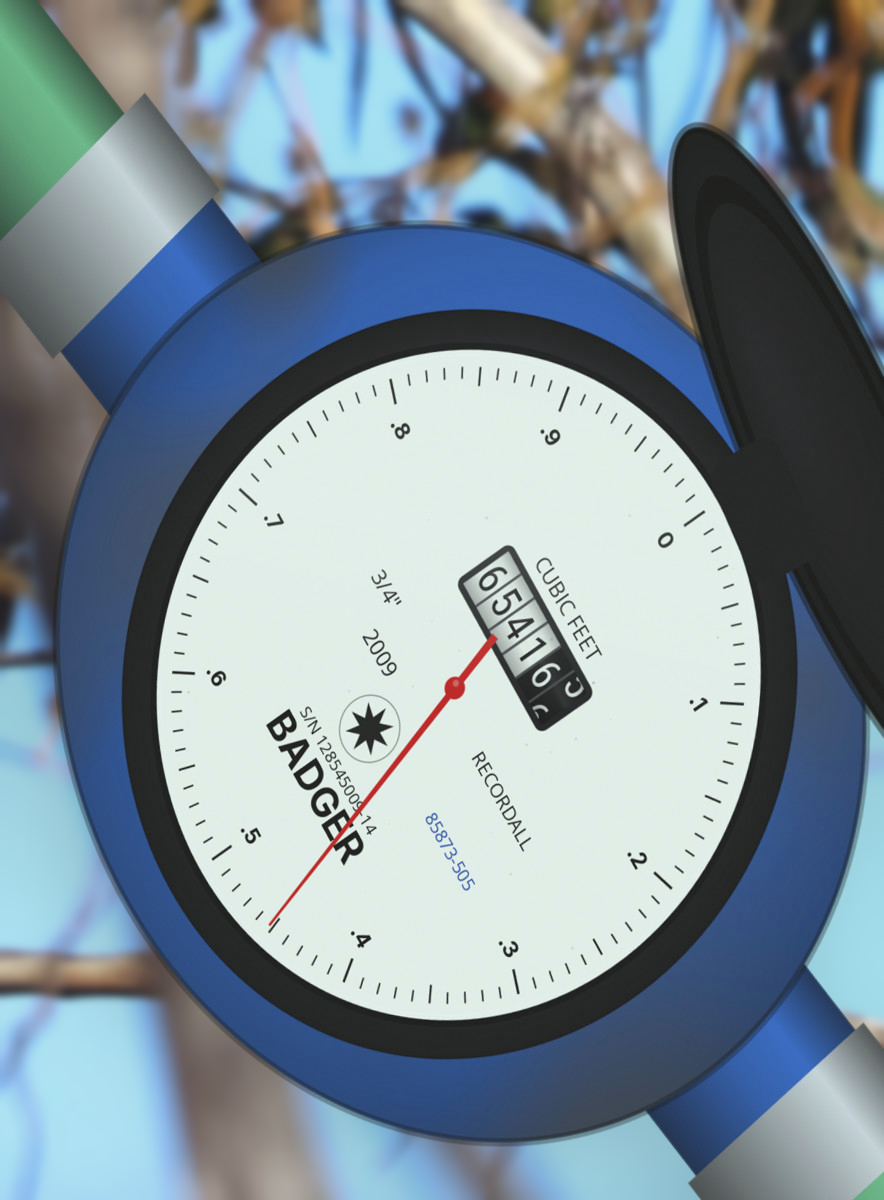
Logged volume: {"value": 654165.45, "unit": "ft³"}
